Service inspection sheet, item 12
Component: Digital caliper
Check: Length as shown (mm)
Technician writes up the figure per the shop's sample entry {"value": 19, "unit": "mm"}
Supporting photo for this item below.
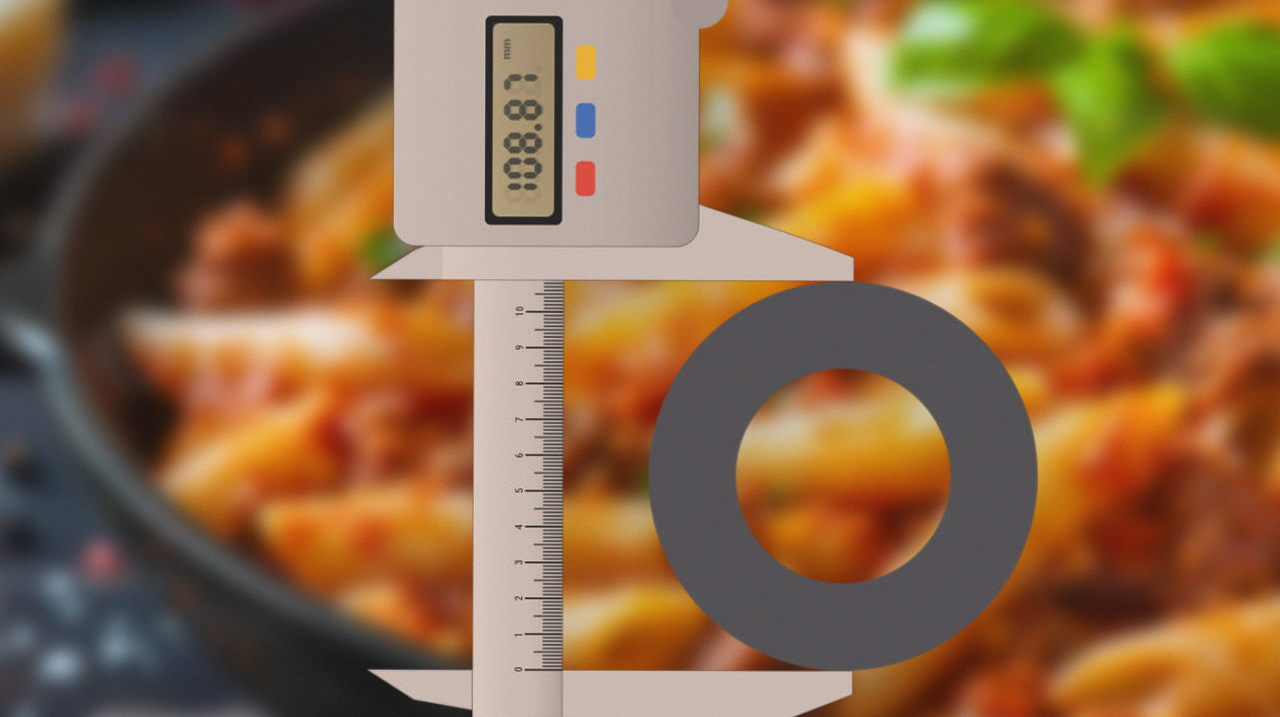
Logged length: {"value": 108.87, "unit": "mm"}
